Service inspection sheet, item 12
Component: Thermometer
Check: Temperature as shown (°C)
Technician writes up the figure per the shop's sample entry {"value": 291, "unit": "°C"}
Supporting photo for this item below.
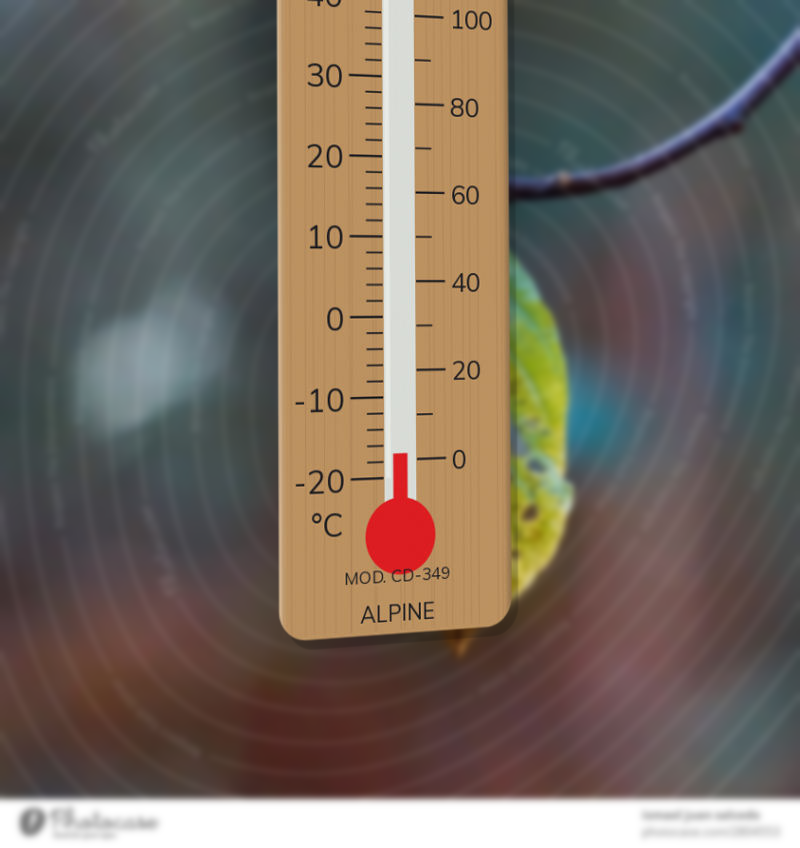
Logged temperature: {"value": -17, "unit": "°C"}
